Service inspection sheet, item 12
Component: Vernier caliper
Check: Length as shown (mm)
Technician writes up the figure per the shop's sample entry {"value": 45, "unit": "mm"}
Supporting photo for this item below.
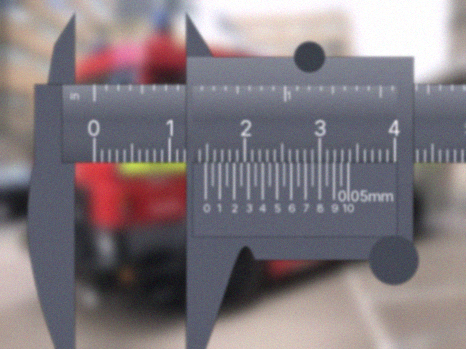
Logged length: {"value": 14.8, "unit": "mm"}
